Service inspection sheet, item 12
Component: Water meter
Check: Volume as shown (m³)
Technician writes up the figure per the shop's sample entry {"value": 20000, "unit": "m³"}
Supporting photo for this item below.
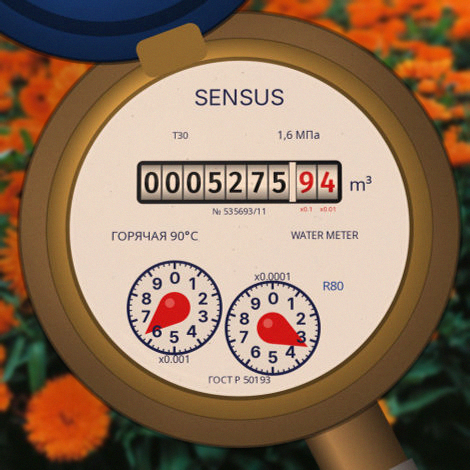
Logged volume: {"value": 5275.9463, "unit": "m³"}
